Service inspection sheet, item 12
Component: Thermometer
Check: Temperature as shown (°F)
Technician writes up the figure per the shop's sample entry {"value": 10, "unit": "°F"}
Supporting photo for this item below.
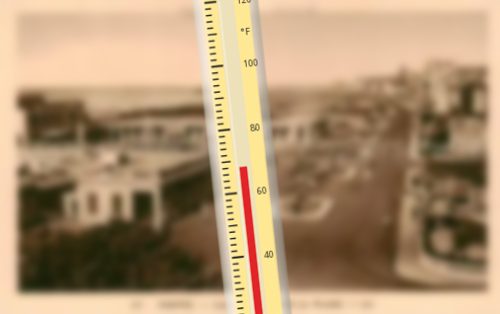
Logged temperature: {"value": 68, "unit": "°F"}
